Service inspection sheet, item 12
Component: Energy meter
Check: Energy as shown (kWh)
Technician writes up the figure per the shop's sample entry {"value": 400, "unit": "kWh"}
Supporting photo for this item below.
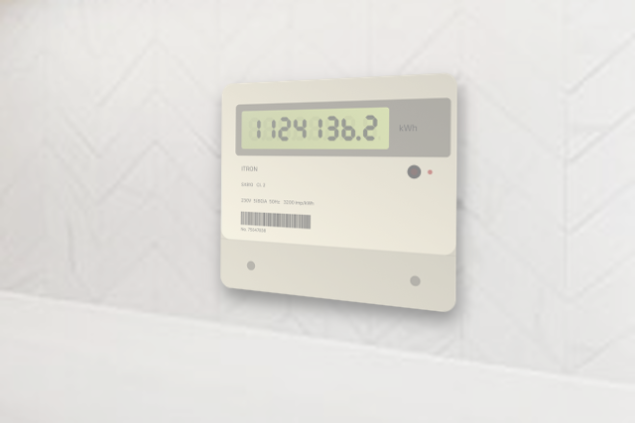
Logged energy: {"value": 1124136.2, "unit": "kWh"}
